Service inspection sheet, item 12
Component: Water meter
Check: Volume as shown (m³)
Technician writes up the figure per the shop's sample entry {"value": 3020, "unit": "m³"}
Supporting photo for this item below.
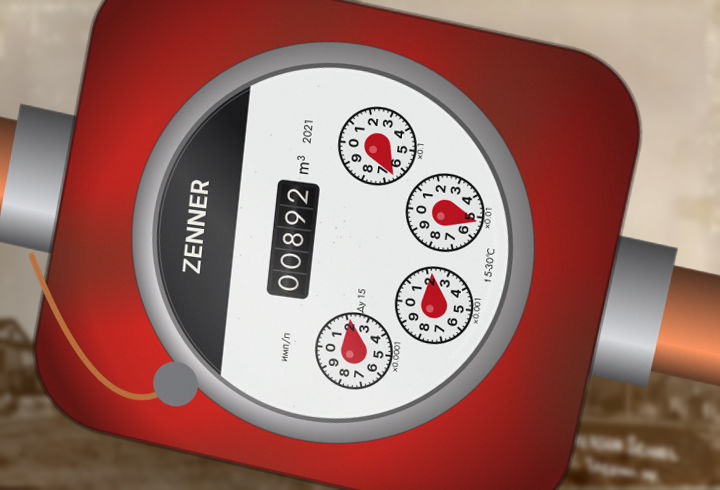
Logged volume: {"value": 892.6522, "unit": "m³"}
